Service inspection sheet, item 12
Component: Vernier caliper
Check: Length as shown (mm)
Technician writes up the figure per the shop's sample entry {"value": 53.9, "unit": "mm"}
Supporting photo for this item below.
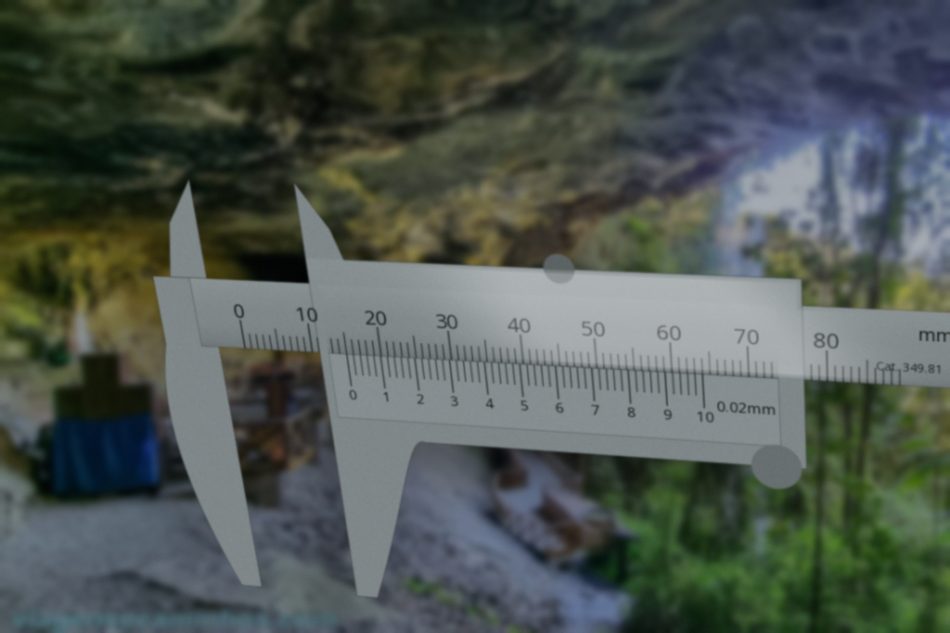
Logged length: {"value": 15.0, "unit": "mm"}
